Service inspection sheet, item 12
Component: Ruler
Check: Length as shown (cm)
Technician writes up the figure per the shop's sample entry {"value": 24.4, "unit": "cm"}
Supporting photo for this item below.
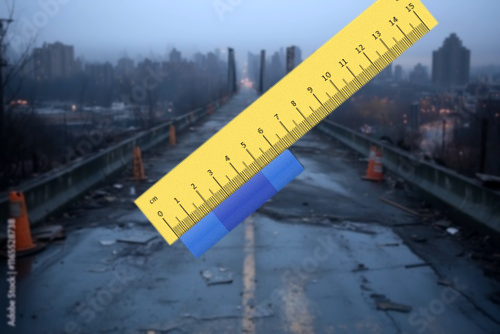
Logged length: {"value": 6.5, "unit": "cm"}
